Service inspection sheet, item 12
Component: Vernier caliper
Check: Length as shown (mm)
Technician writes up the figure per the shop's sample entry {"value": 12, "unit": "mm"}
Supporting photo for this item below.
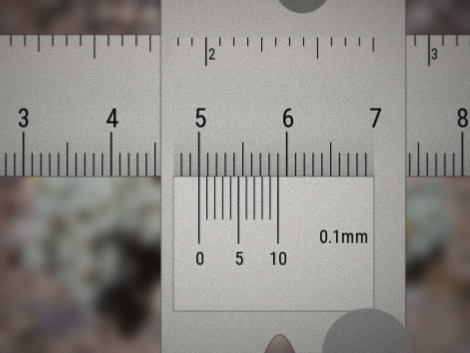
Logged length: {"value": 50.0, "unit": "mm"}
